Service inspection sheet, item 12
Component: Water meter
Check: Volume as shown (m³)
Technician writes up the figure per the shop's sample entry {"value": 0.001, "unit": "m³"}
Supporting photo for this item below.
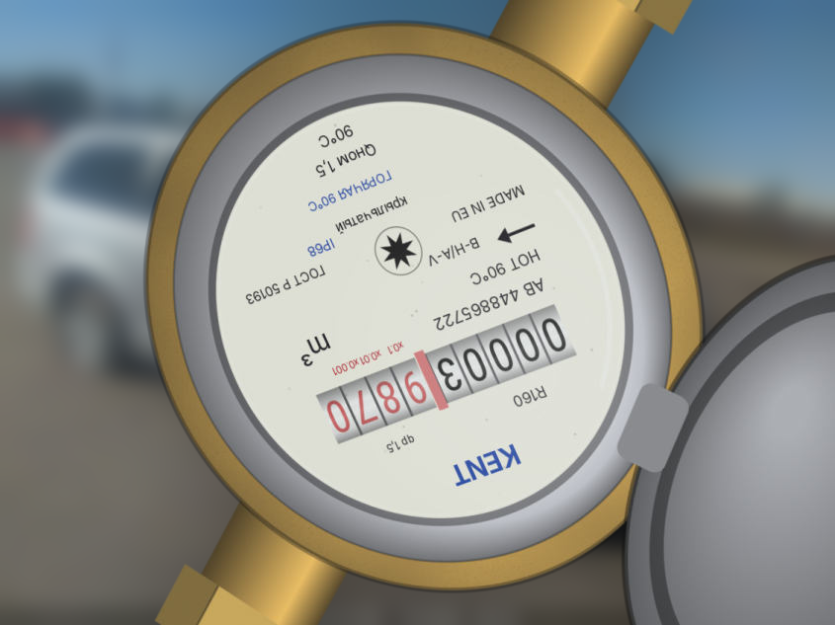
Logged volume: {"value": 3.9870, "unit": "m³"}
